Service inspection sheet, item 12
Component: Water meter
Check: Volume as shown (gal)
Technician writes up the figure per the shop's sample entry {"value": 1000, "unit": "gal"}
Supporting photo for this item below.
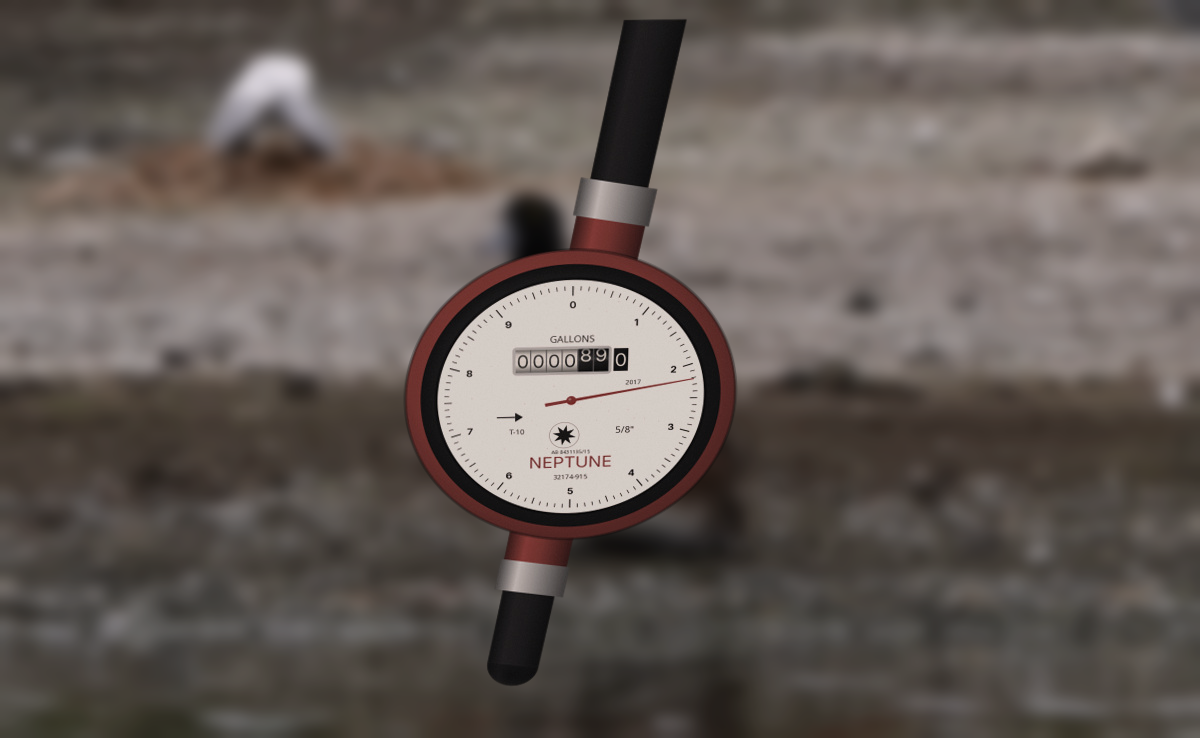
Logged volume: {"value": 892.2, "unit": "gal"}
